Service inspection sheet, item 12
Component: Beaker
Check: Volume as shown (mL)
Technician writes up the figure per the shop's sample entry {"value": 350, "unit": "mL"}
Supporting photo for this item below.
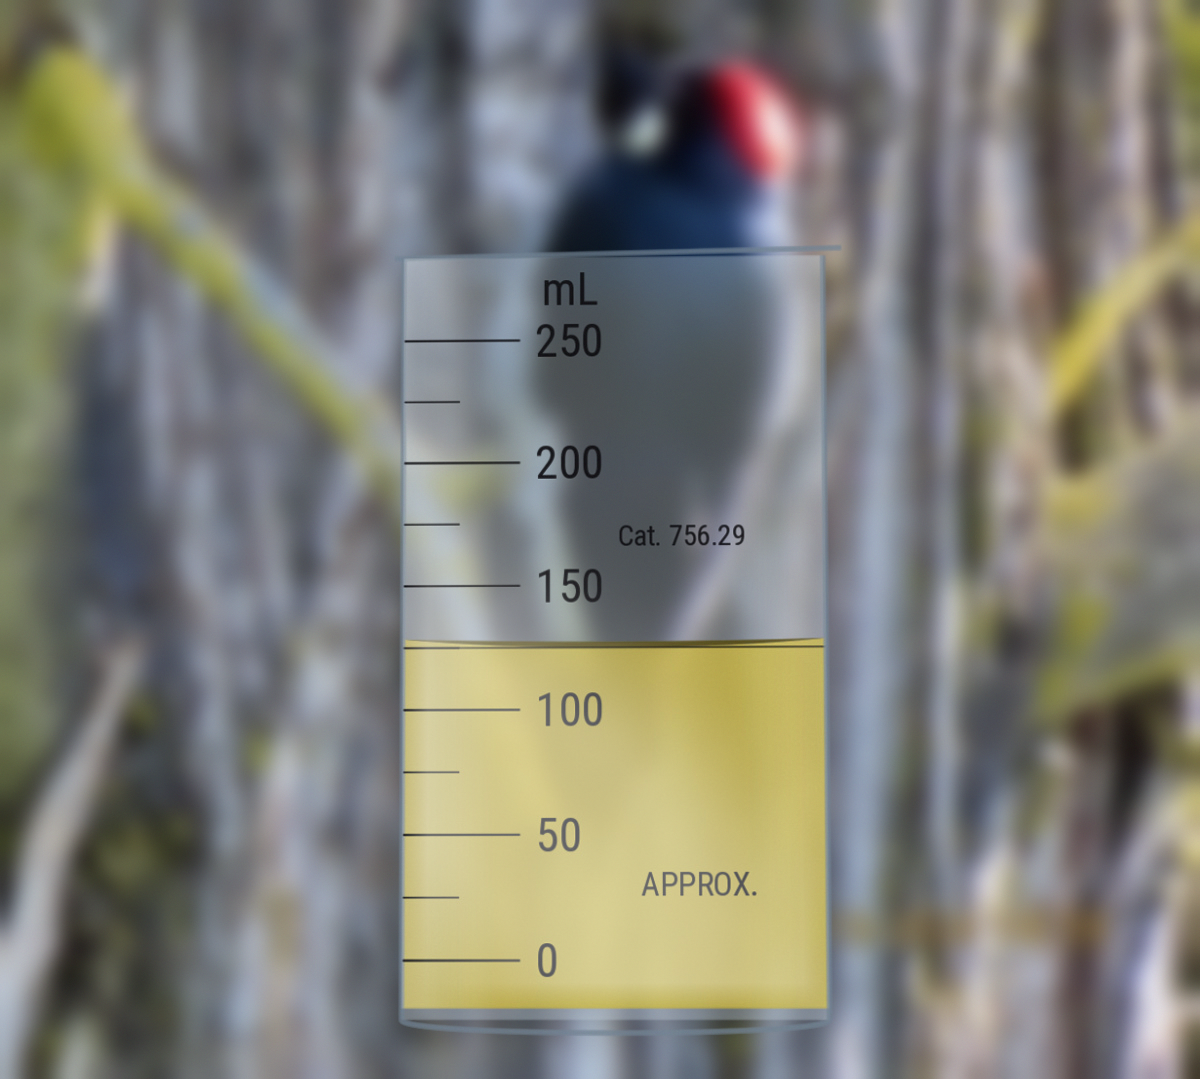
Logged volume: {"value": 125, "unit": "mL"}
